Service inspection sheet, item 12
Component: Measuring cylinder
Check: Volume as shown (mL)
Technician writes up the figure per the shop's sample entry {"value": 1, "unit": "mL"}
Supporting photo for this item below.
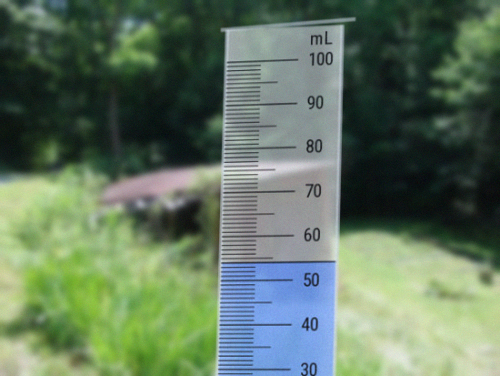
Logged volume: {"value": 54, "unit": "mL"}
